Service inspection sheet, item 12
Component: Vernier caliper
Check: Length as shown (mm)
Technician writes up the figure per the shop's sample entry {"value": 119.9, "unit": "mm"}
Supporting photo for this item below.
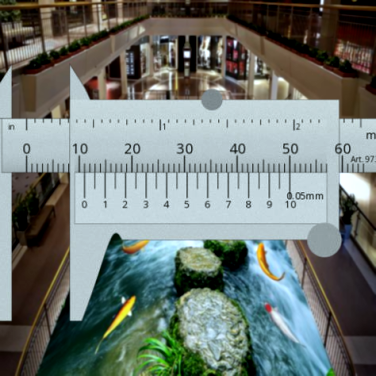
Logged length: {"value": 11.0, "unit": "mm"}
